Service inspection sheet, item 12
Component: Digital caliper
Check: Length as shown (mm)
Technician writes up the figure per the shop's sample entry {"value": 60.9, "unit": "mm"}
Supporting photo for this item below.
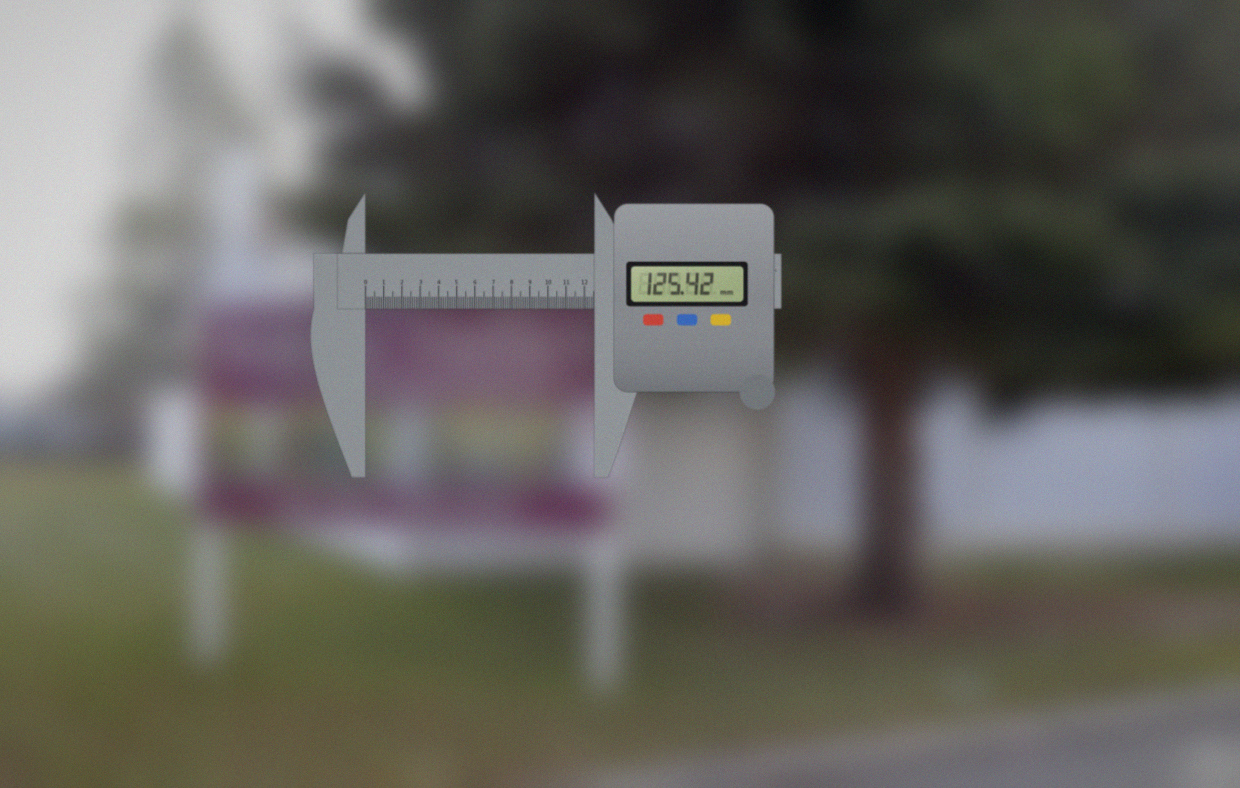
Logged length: {"value": 125.42, "unit": "mm"}
